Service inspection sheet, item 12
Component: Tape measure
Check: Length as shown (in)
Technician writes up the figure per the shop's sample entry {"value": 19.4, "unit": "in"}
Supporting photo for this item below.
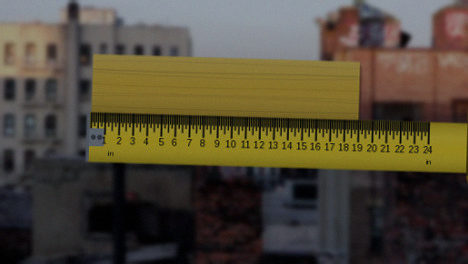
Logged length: {"value": 19, "unit": "in"}
